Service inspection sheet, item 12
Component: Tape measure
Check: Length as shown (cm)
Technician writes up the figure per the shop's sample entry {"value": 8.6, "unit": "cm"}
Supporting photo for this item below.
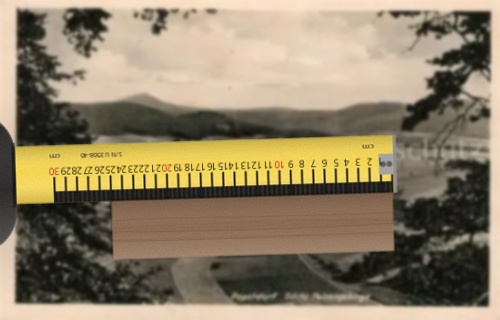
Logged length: {"value": 25, "unit": "cm"}
